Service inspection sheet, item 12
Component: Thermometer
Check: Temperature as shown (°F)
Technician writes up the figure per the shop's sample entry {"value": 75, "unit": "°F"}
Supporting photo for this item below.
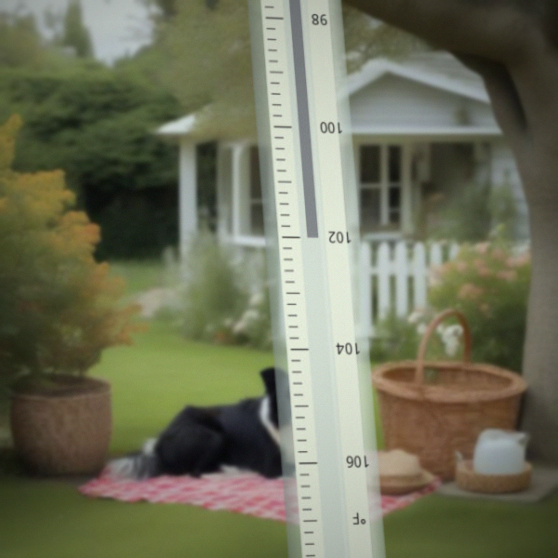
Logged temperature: {"value": 102, "unit": "°F"}
